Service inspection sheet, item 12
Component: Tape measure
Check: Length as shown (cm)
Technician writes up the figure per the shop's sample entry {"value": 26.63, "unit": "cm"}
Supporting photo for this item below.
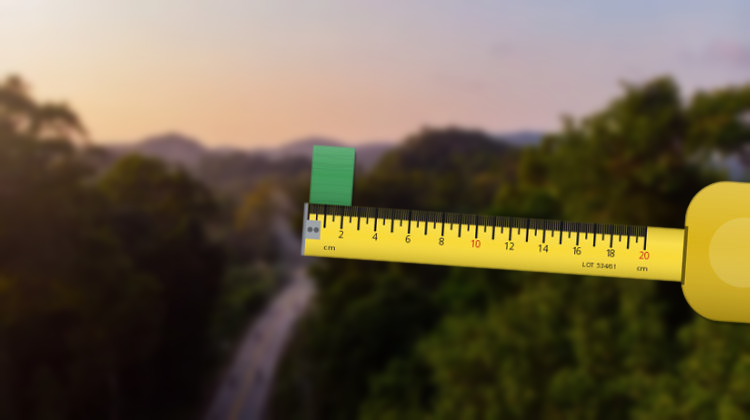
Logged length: {"value": 2.5, "unit": "cm"}
